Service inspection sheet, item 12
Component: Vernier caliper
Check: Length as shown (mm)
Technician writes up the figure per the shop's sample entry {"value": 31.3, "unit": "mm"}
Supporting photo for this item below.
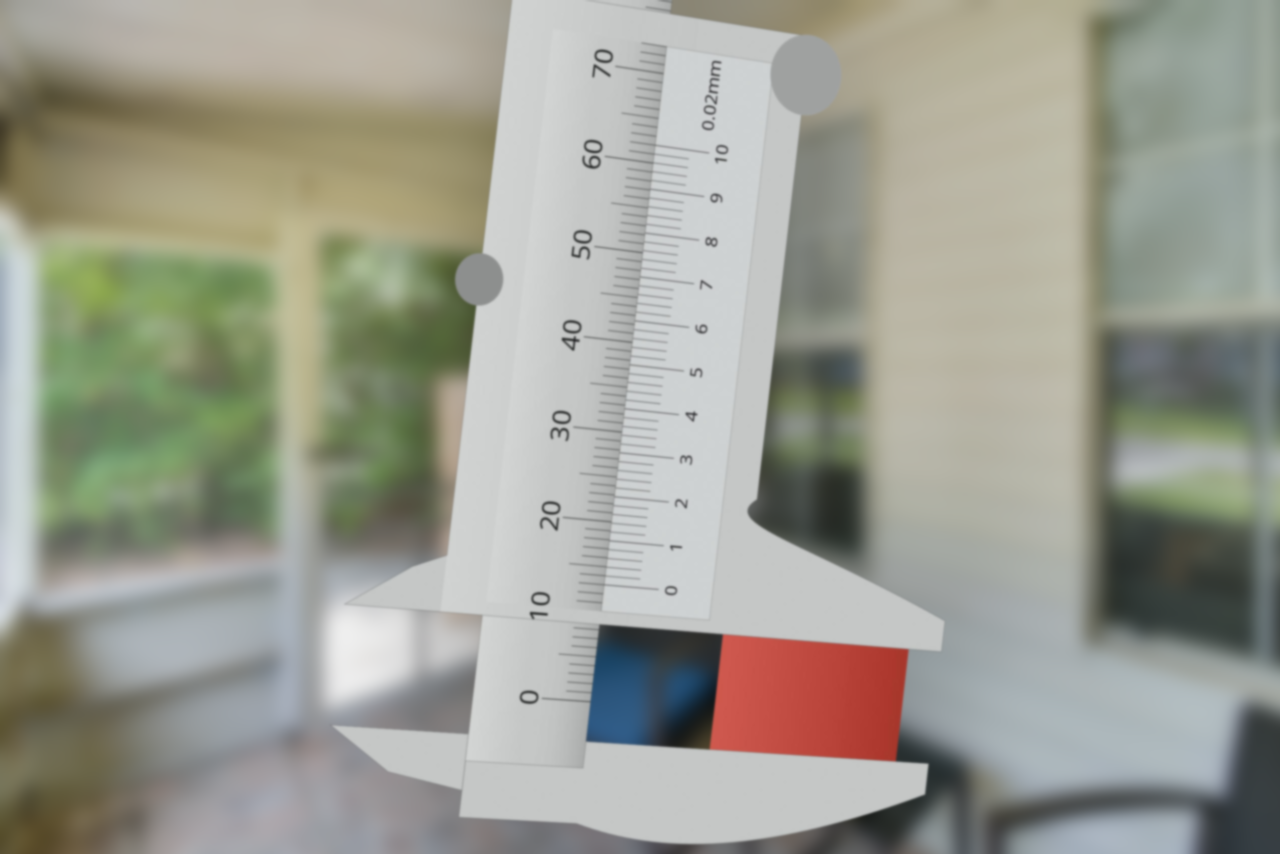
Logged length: {"value": 13.0, "unit": "mm"}
